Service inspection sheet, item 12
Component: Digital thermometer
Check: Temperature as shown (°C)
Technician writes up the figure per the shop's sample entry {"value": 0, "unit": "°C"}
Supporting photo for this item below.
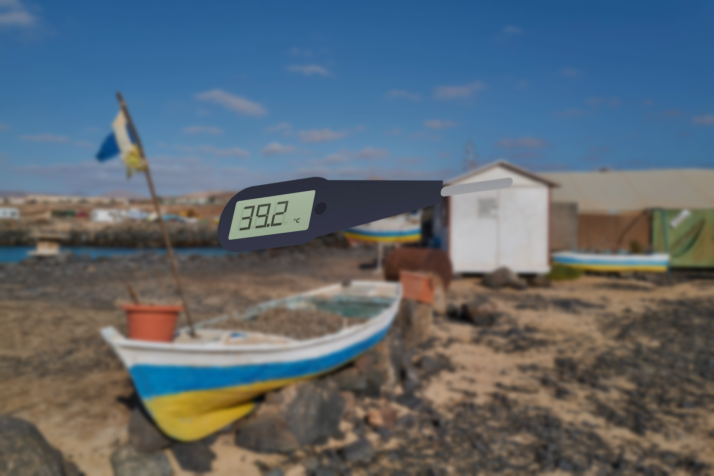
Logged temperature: {"value": 39.2, "unit": "°C"}
